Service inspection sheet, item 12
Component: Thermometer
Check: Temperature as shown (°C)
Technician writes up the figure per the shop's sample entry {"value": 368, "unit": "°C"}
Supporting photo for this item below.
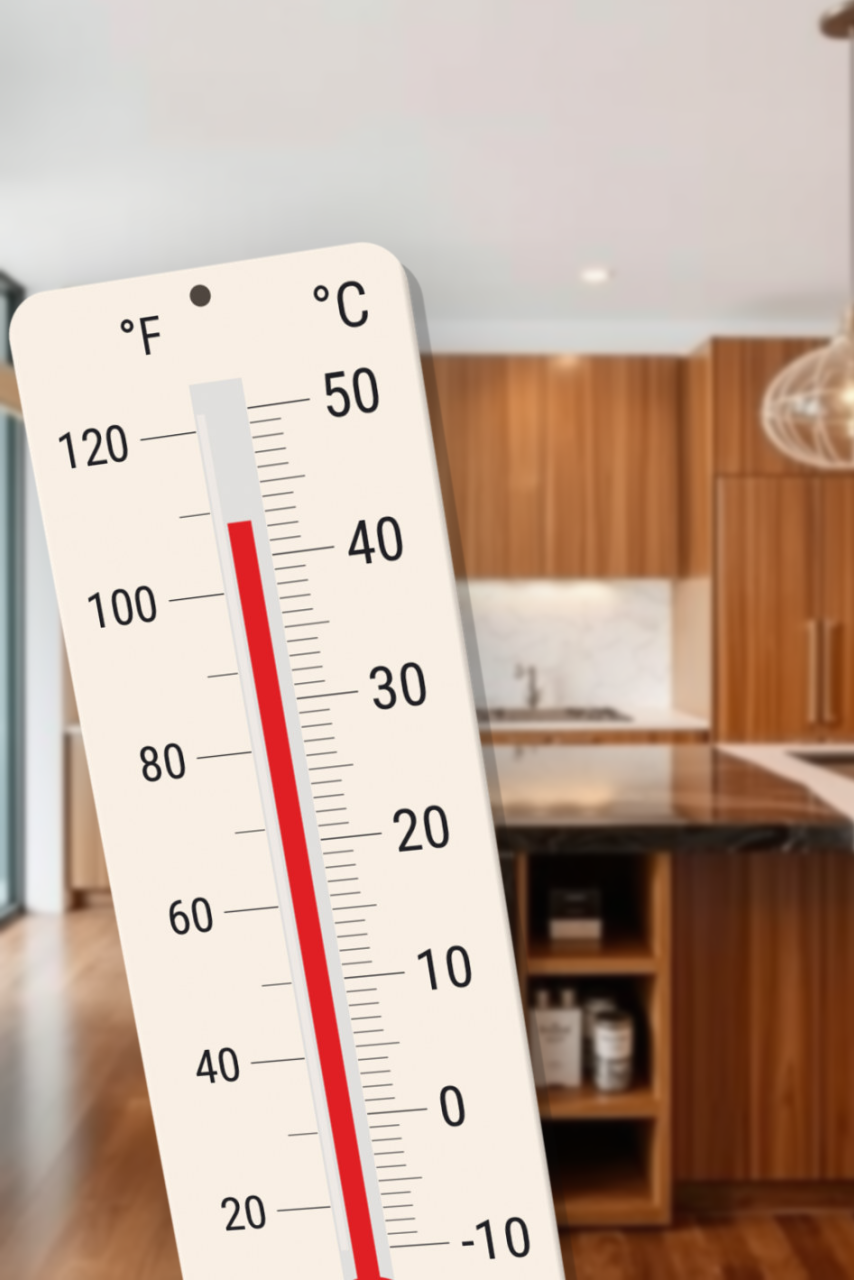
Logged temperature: {"value": 42.5, "unit": "°C"}
